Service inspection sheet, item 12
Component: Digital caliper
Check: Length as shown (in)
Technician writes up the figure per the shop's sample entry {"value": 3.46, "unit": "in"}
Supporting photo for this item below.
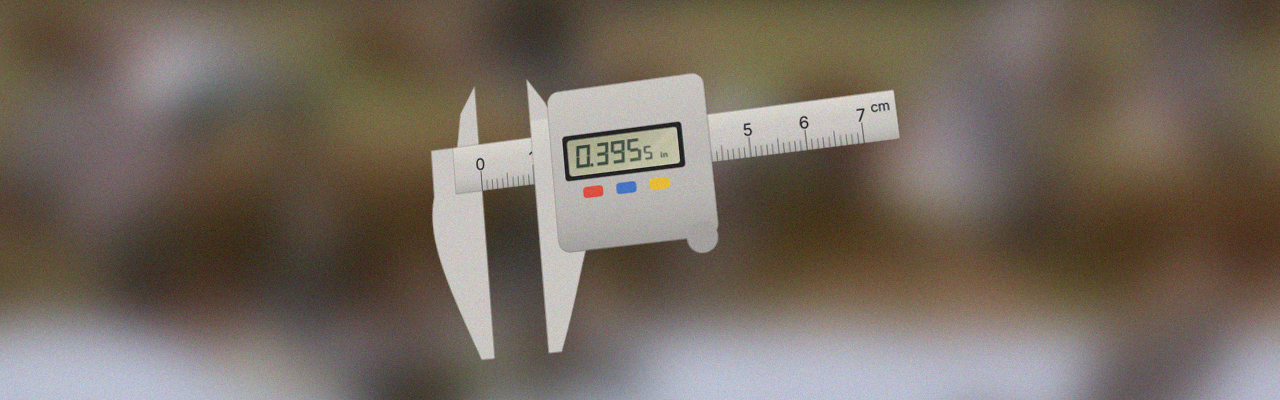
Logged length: {"value": 0.3955, "unit": "in"}
